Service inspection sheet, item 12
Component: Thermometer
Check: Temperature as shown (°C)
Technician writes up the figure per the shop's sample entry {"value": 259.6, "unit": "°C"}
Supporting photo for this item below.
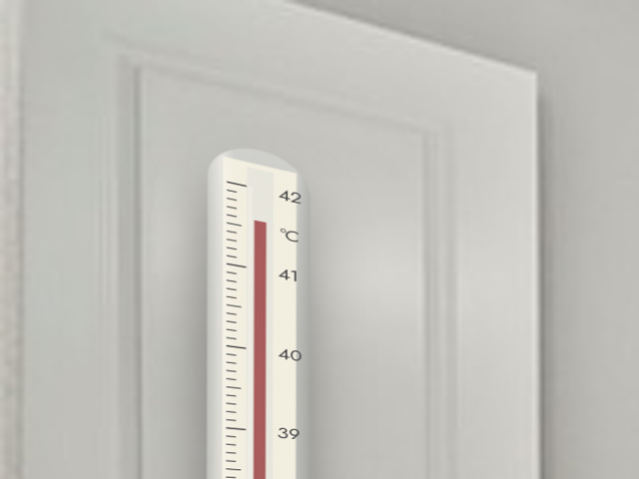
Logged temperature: {"value": 41.6, "unit": "°C"}
